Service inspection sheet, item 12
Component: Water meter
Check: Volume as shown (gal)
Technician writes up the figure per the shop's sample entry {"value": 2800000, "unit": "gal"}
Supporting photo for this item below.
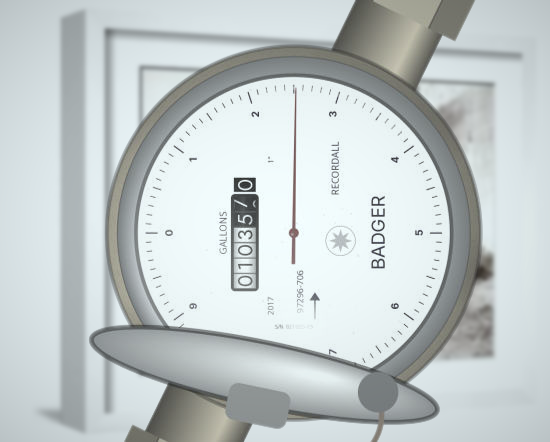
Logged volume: {"value": 103572.5, "unit": "gal"}
